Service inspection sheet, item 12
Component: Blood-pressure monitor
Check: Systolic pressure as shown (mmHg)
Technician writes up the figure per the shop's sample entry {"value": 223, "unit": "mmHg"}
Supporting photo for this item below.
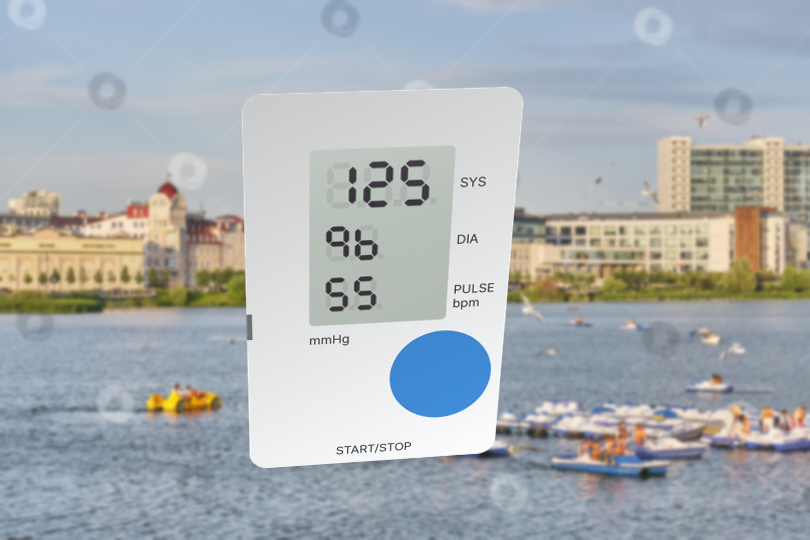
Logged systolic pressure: {"value": 125, "unit": "mmHg"}
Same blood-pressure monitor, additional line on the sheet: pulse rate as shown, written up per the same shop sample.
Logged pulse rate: {"value": 55, "unit": "bpm"}
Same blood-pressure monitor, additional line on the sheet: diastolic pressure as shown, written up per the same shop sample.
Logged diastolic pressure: {"value": 96, "unit": "mmHg"}
